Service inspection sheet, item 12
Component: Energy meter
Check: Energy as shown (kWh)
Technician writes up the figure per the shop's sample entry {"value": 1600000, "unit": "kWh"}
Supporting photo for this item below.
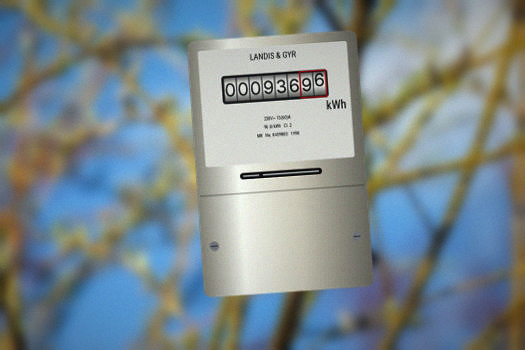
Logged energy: {"value": 936.96, "unit": "kWh"}
